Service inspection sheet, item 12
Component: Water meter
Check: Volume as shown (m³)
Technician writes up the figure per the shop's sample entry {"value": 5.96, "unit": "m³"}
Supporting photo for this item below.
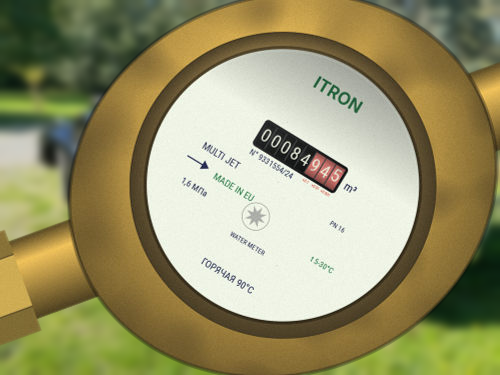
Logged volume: {"value": 84.945, "unit": "m³"}
